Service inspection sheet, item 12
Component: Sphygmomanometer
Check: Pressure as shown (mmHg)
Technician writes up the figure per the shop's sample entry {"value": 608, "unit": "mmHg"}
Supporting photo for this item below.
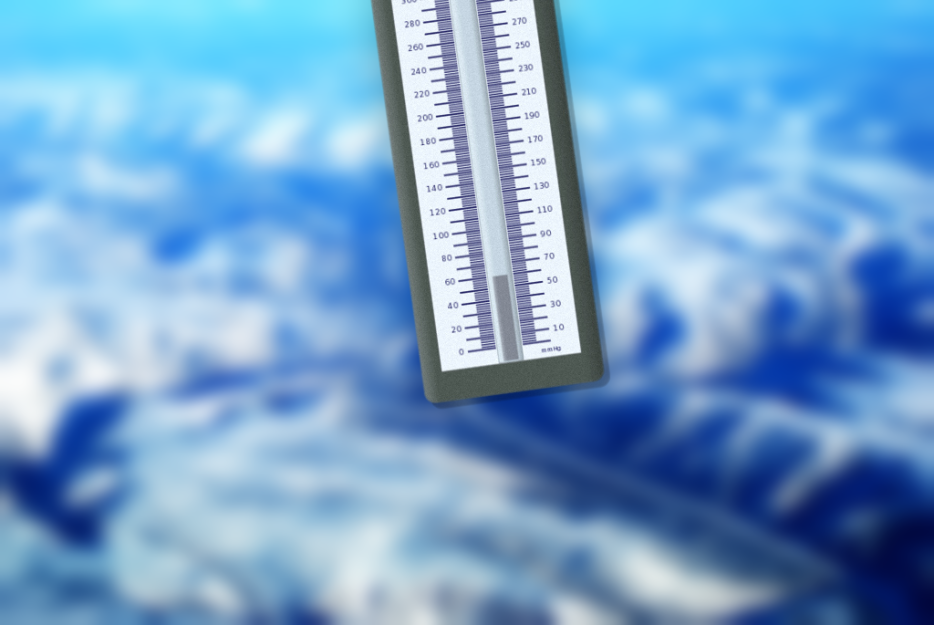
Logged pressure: {"value": 60, "unit": "mmHg"}
